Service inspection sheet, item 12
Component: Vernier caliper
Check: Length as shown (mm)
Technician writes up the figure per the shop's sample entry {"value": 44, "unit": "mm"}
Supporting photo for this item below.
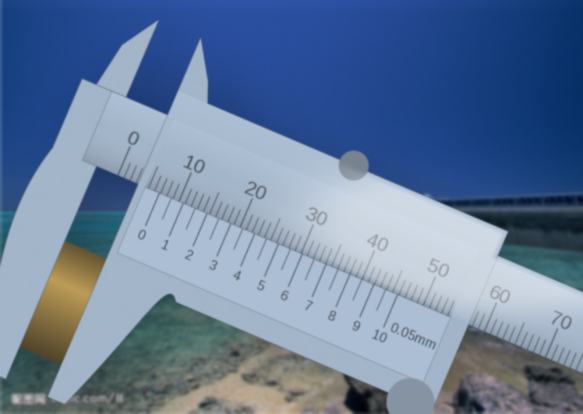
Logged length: {"value": 6.8, "unit": "mm"}
